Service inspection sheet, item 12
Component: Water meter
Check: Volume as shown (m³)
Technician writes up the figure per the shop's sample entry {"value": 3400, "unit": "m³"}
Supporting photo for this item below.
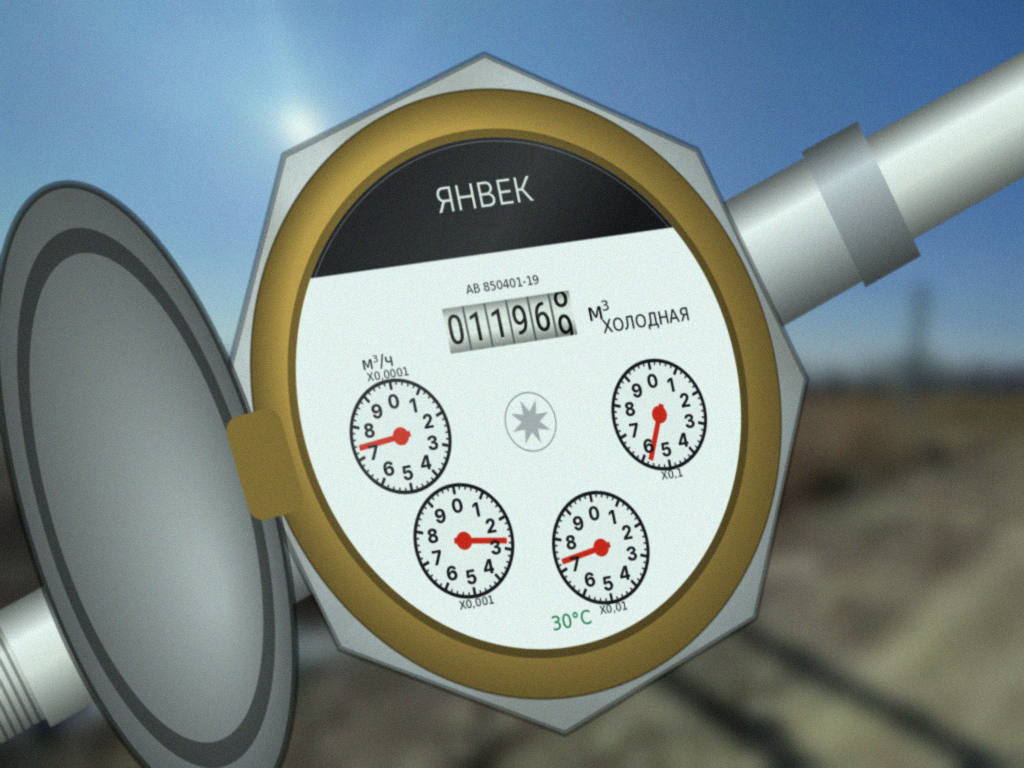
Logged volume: {"value": 11968.5727, "unit": "m³"}
